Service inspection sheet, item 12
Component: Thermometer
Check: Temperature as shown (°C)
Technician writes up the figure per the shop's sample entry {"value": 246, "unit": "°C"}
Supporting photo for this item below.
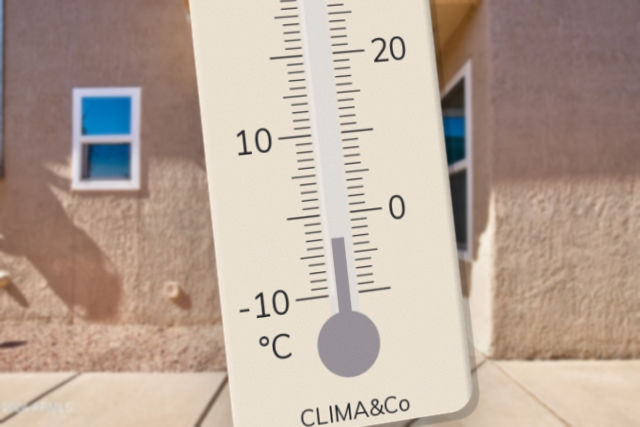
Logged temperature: {"value": -3, "unit": "°C"}
